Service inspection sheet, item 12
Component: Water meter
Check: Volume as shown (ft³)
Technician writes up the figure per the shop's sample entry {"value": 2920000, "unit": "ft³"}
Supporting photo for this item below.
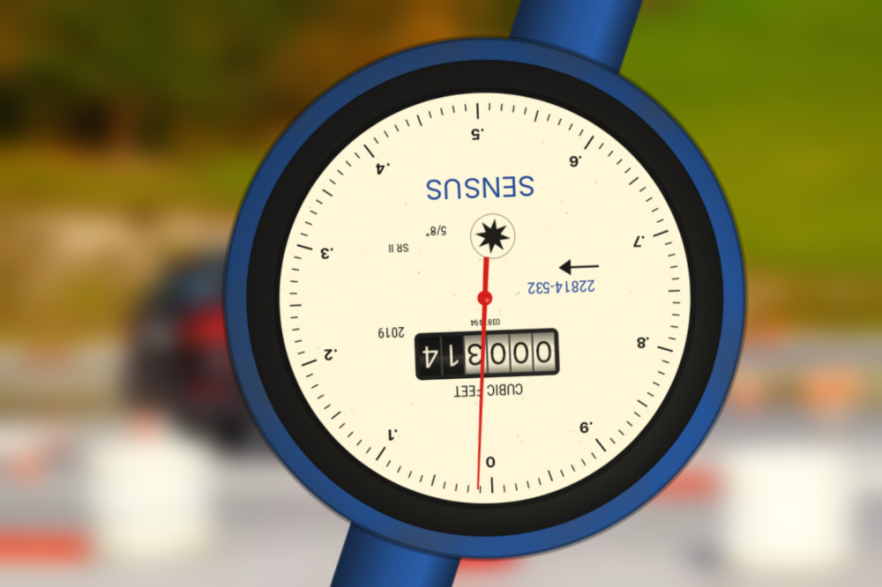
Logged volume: {"value": 314.01, "unit": "ft³"}
